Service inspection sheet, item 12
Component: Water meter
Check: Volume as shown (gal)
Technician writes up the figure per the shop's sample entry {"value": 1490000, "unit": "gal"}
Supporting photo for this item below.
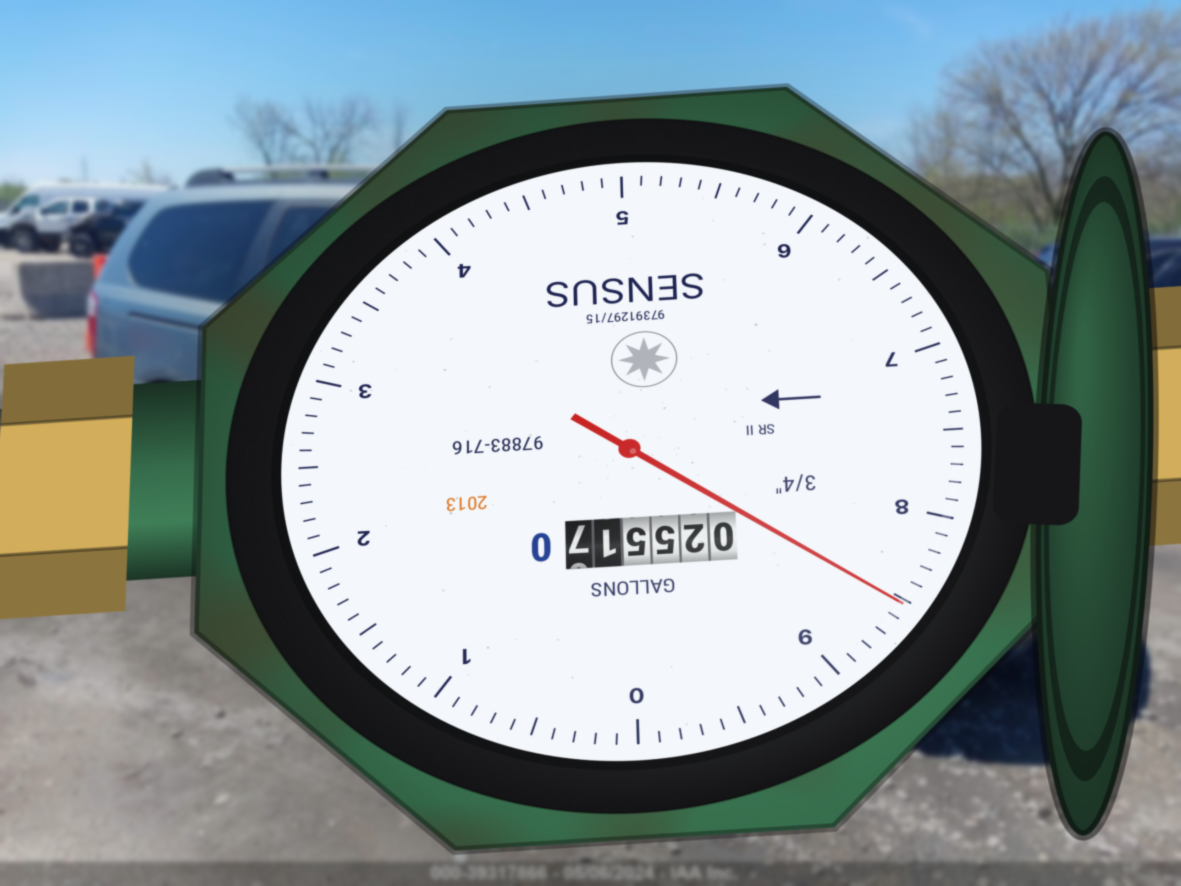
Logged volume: {"value": 255168.5, "unit": "gal"}
